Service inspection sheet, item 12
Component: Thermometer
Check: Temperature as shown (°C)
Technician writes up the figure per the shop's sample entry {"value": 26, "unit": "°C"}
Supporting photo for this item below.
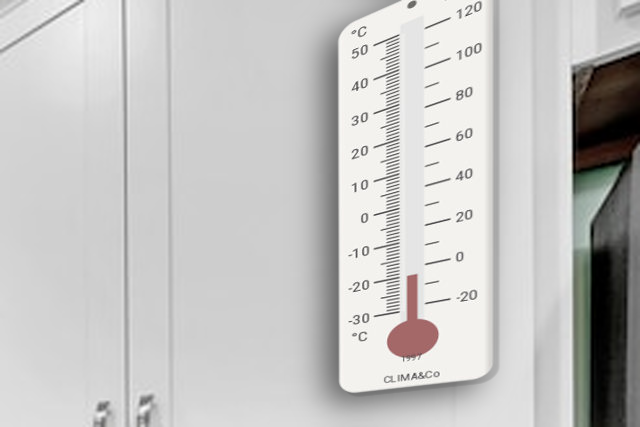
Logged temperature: {"value": -20, "unit": "°C"}
